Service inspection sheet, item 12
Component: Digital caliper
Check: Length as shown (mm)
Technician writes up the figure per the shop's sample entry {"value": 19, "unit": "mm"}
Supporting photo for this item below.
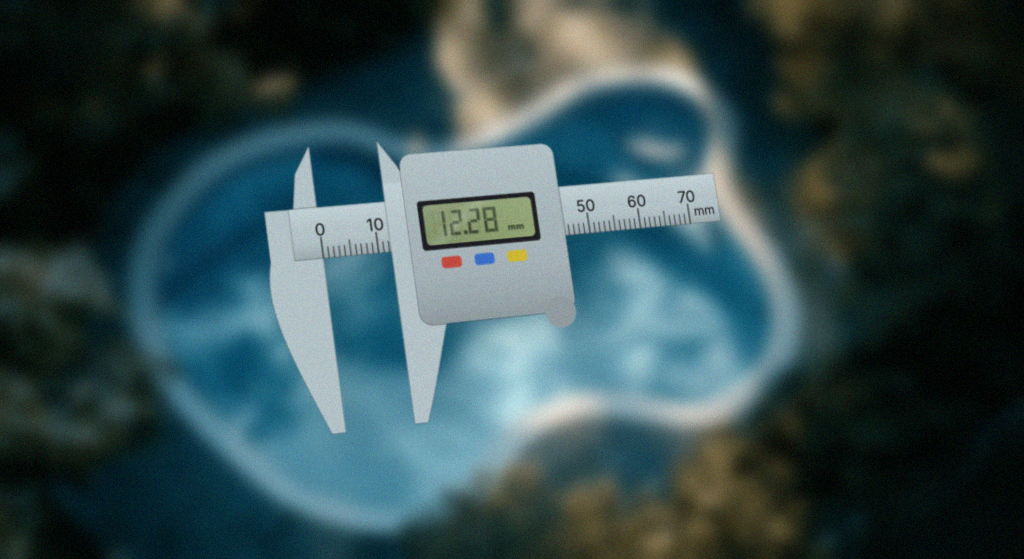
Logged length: {"value": 12.28, "unit": "mm"}
